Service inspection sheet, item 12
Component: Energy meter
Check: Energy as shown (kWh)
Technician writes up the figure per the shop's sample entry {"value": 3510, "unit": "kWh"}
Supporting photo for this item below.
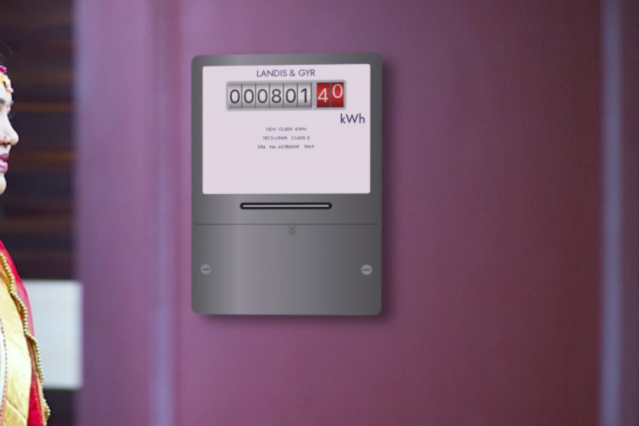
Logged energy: {"value": 801.40, "unit": "kWh"}
